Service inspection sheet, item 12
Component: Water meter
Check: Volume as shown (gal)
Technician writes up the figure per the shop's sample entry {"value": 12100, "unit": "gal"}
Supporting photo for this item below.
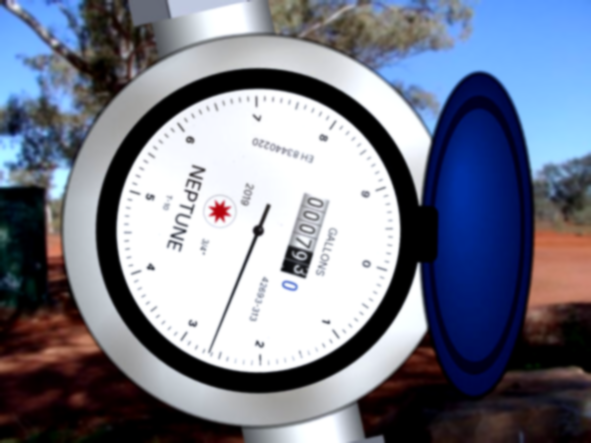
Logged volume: {"value": 7932.6, "unit": "gal"}
